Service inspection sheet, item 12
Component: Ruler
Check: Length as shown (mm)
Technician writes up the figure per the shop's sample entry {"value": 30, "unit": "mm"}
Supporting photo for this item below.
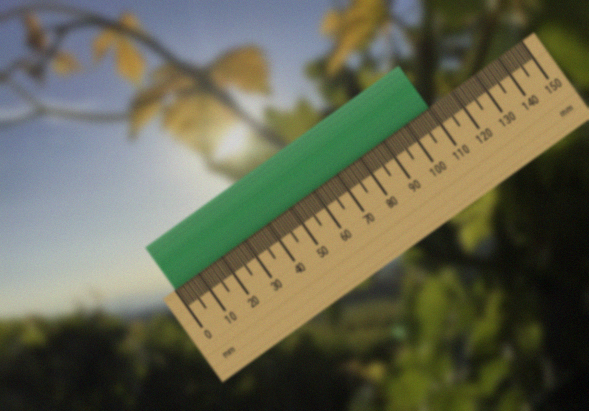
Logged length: {"value": 110, "unit": "mm"}
